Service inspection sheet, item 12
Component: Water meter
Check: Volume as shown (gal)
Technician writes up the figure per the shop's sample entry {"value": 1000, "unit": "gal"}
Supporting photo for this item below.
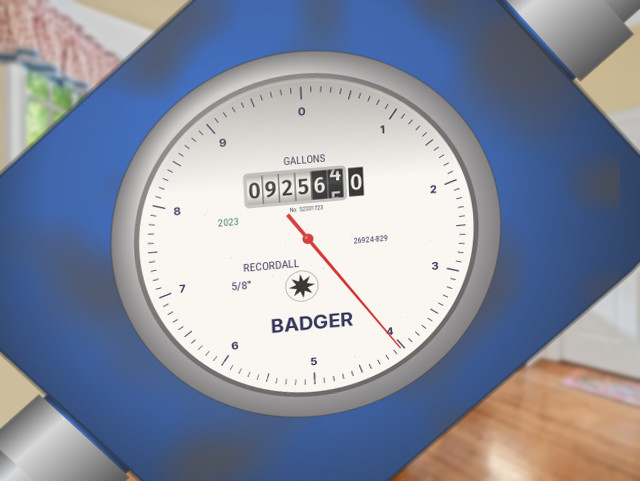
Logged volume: {"value": 925644.0, "unit": "gal"}
